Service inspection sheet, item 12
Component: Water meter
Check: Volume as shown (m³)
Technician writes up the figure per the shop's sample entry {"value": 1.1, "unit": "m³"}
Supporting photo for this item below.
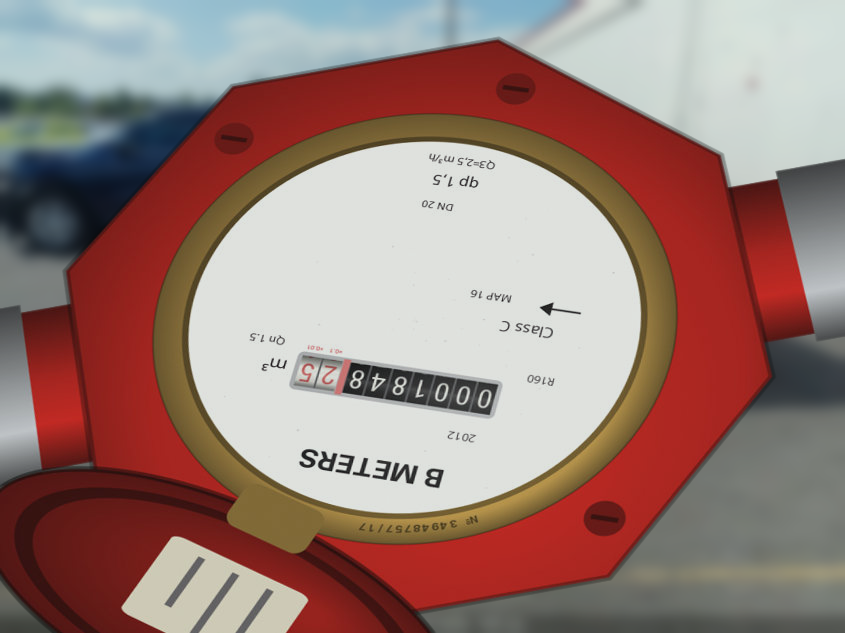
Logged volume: {"value": 1848.25, "unit": "m³"}
